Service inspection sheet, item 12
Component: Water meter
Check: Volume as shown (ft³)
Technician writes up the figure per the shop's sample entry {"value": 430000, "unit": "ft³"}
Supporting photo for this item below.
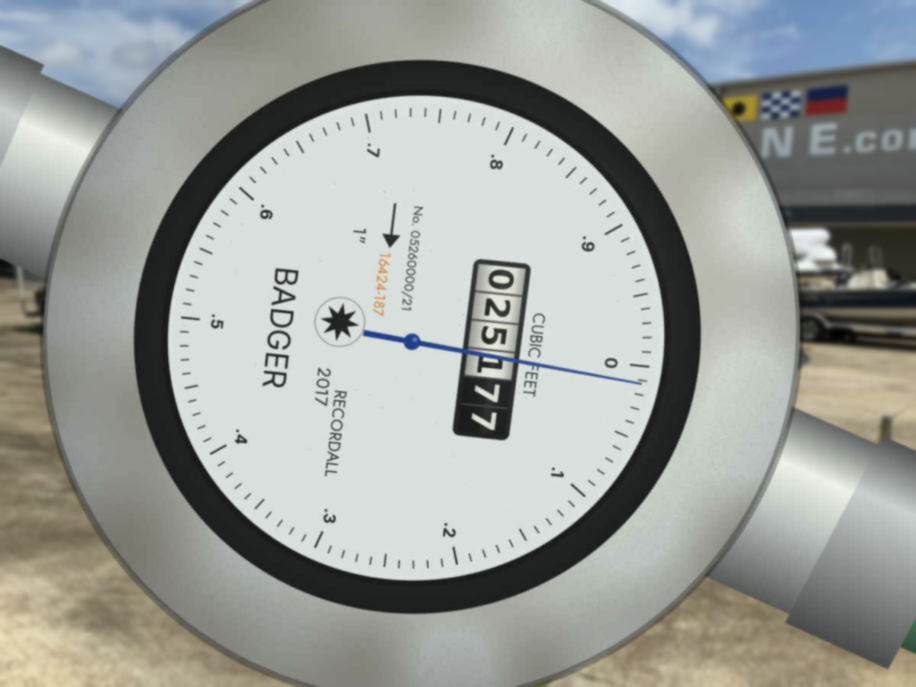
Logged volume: {"value": 25177.01, "unit": "ft³"}
